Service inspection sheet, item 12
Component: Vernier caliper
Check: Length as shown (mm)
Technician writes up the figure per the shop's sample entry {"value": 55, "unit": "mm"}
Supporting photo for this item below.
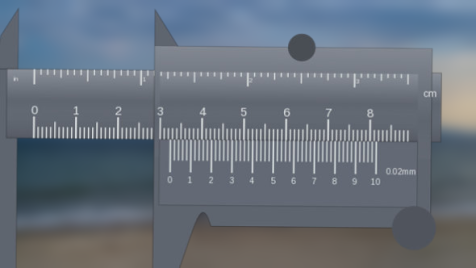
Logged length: {"value": 32.5, "unit": "mm"}
